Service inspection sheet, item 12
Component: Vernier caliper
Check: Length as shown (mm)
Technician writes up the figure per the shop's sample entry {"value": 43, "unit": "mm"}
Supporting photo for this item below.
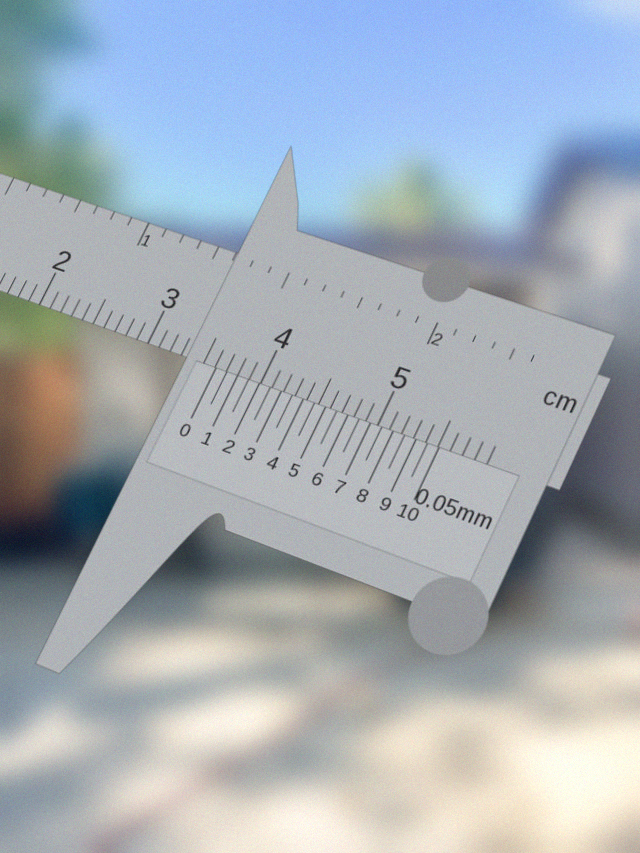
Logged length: {"value": 36.1, "unit": "mm"}
